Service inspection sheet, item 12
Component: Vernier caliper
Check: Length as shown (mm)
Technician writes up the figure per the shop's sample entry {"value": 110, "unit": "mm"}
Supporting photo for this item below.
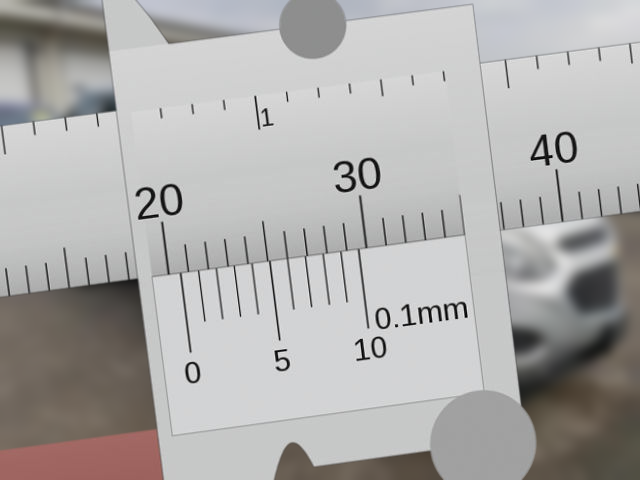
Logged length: {"value": 20.6, "unit": "mm"}
